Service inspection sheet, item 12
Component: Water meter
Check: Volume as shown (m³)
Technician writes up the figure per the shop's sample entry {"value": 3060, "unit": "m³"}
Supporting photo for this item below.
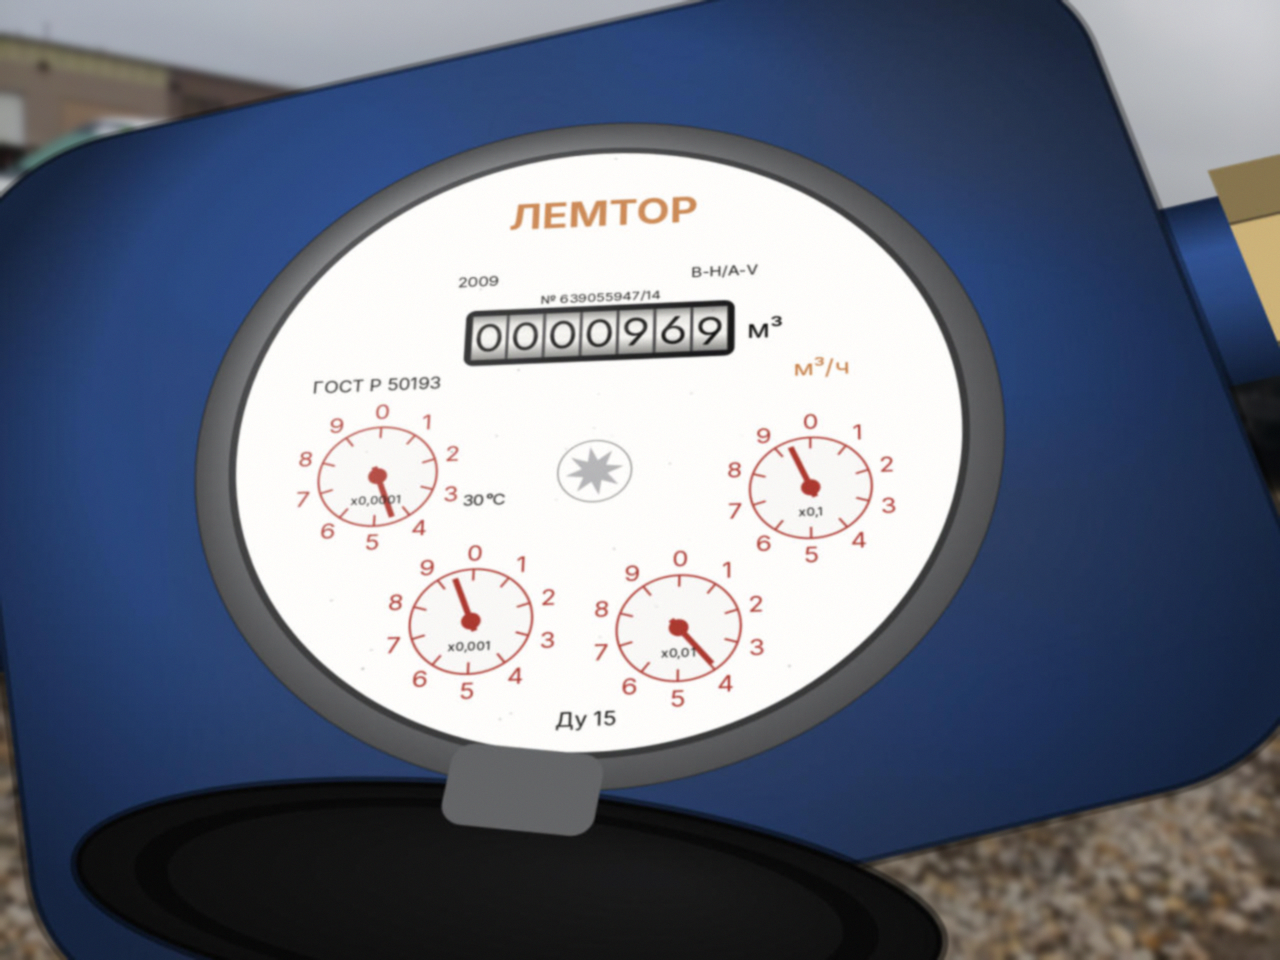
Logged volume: {"value": 968.9394, "unit": "m³"}
